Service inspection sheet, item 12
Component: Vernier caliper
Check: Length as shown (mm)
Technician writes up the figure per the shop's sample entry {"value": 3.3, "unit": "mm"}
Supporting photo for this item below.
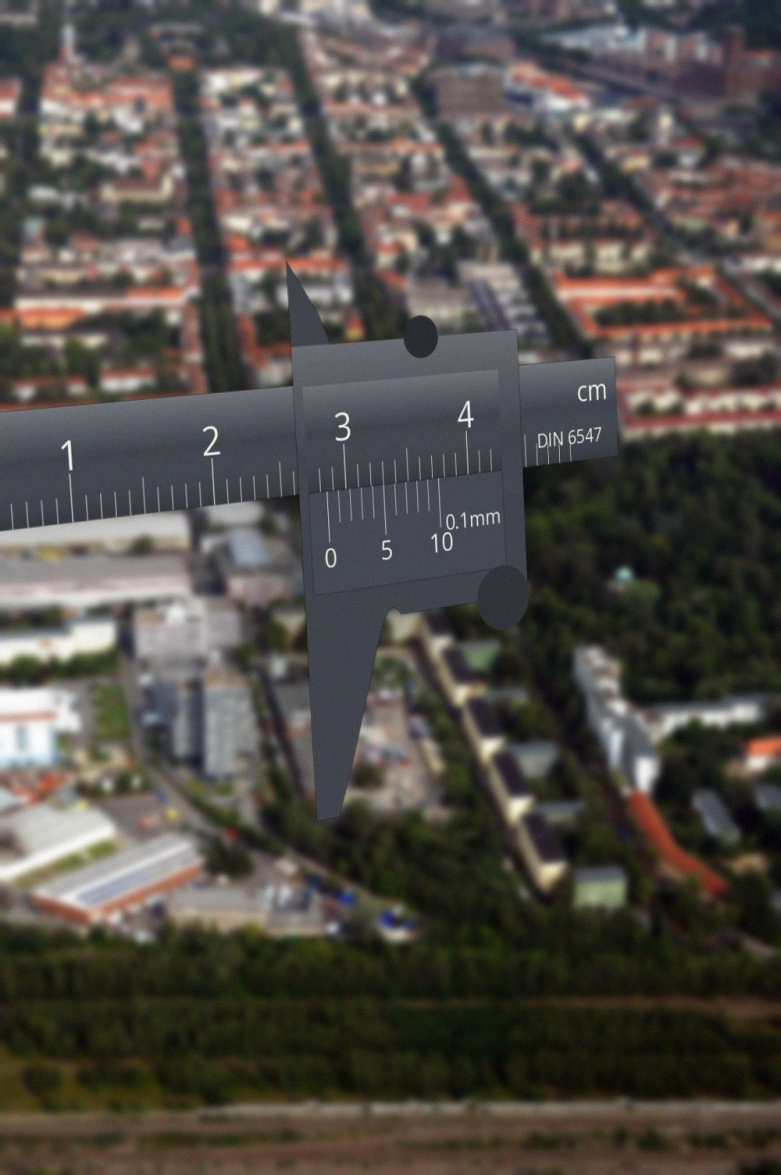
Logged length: {"value": 28.5, "unit": "mm"}
